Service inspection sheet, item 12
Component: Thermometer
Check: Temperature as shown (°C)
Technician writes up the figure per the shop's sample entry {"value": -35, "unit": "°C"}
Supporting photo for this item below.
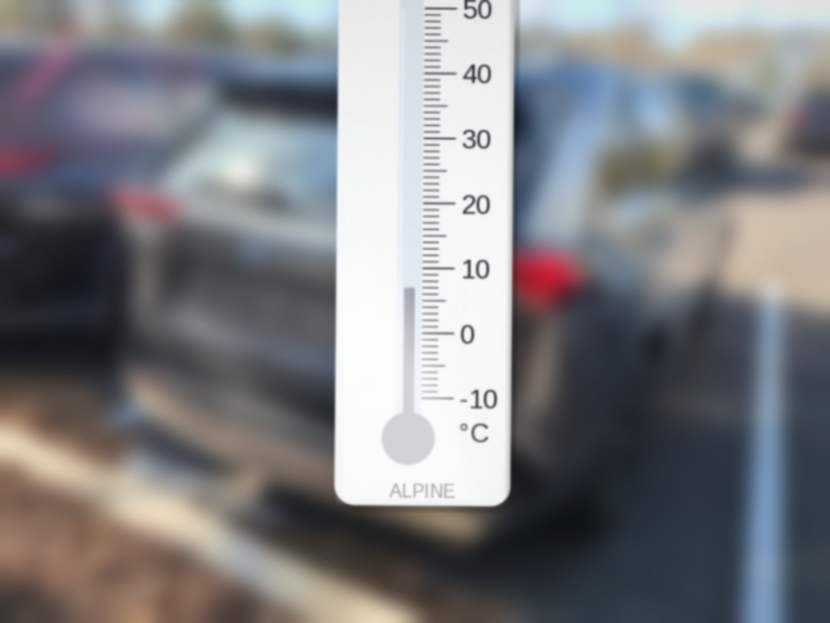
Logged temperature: {"value": 7, "unit": "°C"}
